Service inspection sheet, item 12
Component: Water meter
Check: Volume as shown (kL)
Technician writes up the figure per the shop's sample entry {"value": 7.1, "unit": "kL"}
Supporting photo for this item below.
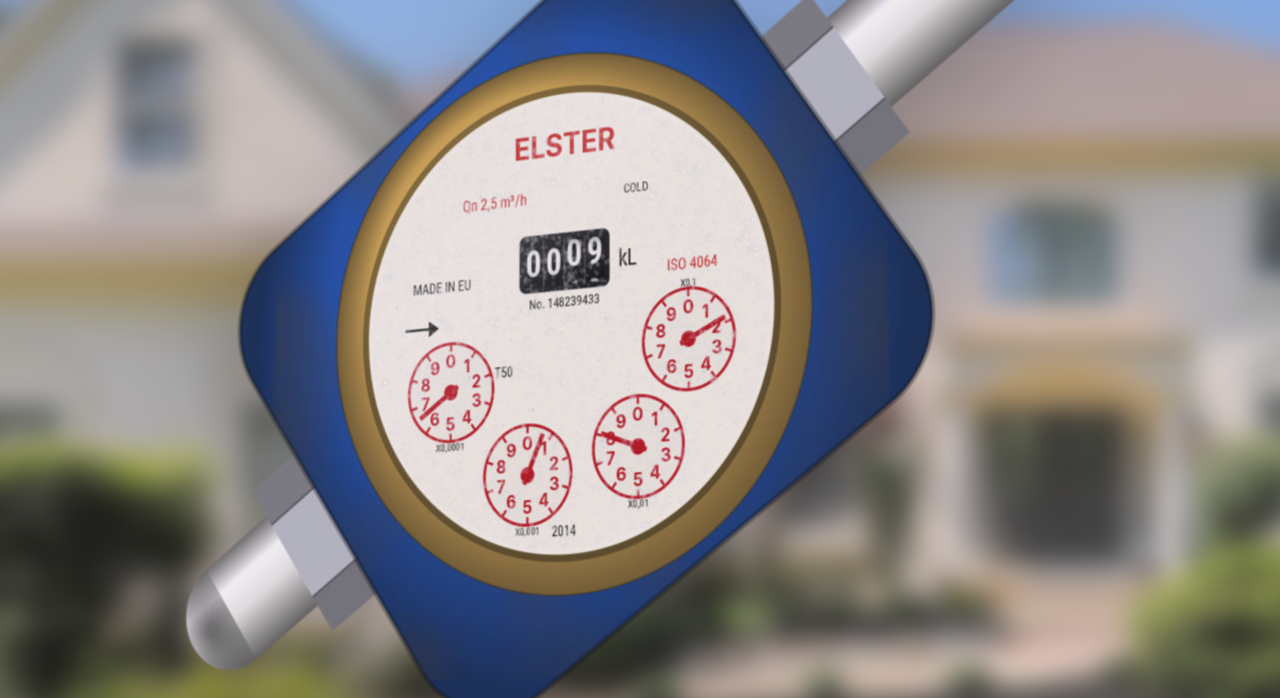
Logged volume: {"value": 9.1806, "unit": "kL"}
